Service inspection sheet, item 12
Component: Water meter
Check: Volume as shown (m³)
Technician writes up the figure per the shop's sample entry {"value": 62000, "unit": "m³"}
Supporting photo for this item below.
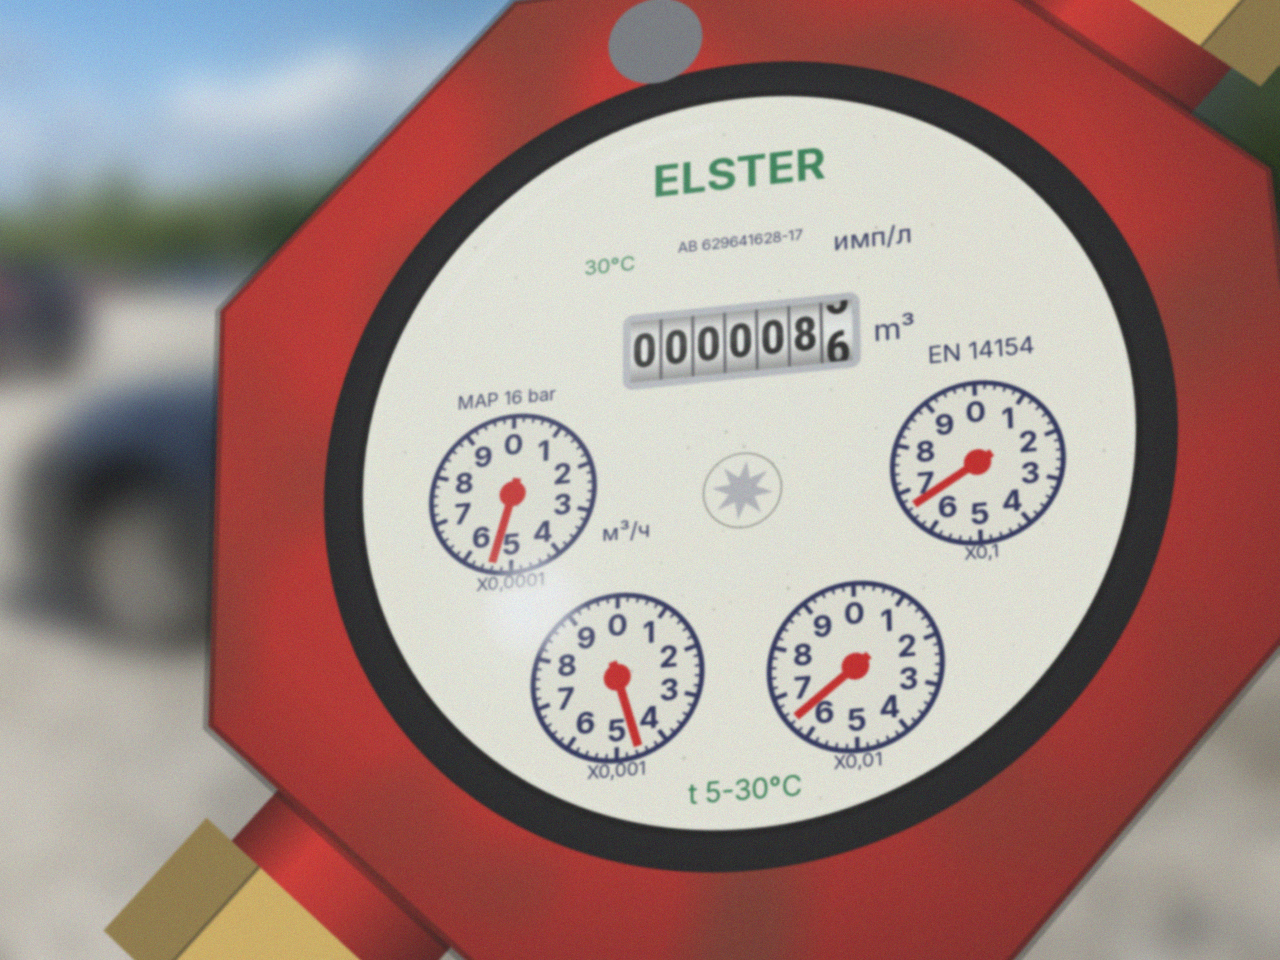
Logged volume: {"value": 85.6645, "unit": "m³"}
